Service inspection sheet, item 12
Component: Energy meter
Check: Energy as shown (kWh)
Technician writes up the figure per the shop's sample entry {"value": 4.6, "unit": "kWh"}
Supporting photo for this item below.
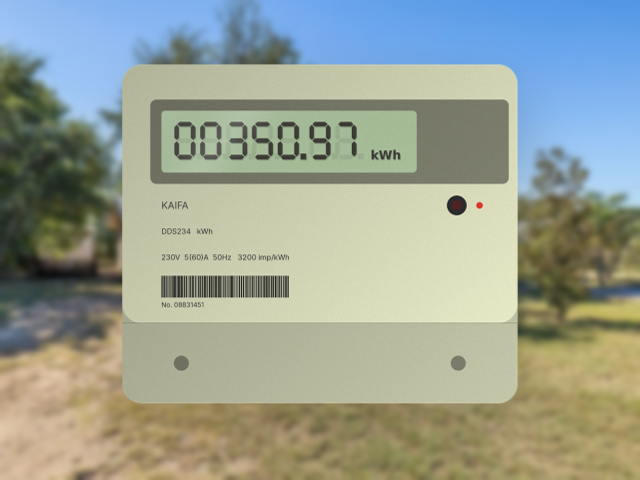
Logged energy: {"value": 350.97, "unit": "kWh"}
